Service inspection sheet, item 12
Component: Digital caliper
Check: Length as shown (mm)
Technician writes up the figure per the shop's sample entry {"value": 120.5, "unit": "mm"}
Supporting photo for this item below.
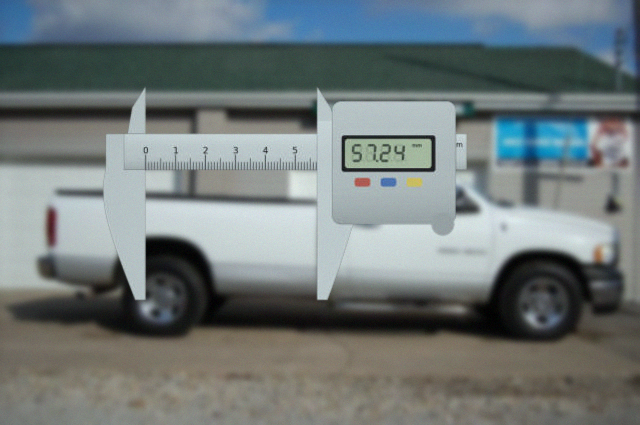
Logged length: {"value": 57.24, "unit": "mm"}
